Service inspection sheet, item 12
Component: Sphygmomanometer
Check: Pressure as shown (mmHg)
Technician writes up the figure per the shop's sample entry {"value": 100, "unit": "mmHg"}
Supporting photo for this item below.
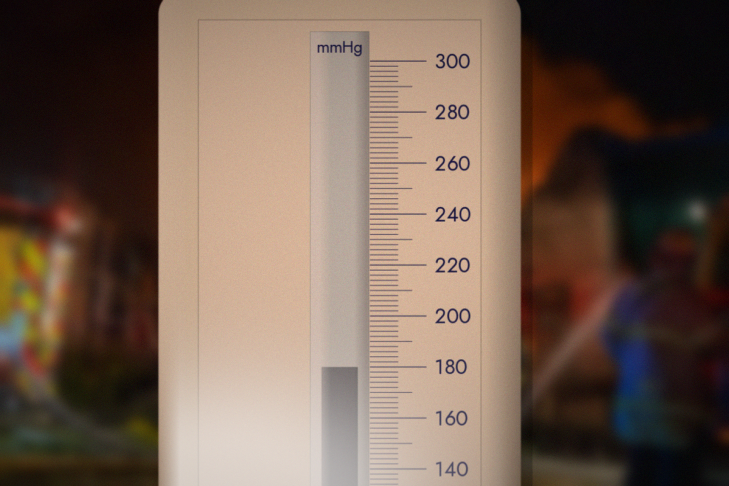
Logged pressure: {"value": 180, "unit": "mmHg"}
